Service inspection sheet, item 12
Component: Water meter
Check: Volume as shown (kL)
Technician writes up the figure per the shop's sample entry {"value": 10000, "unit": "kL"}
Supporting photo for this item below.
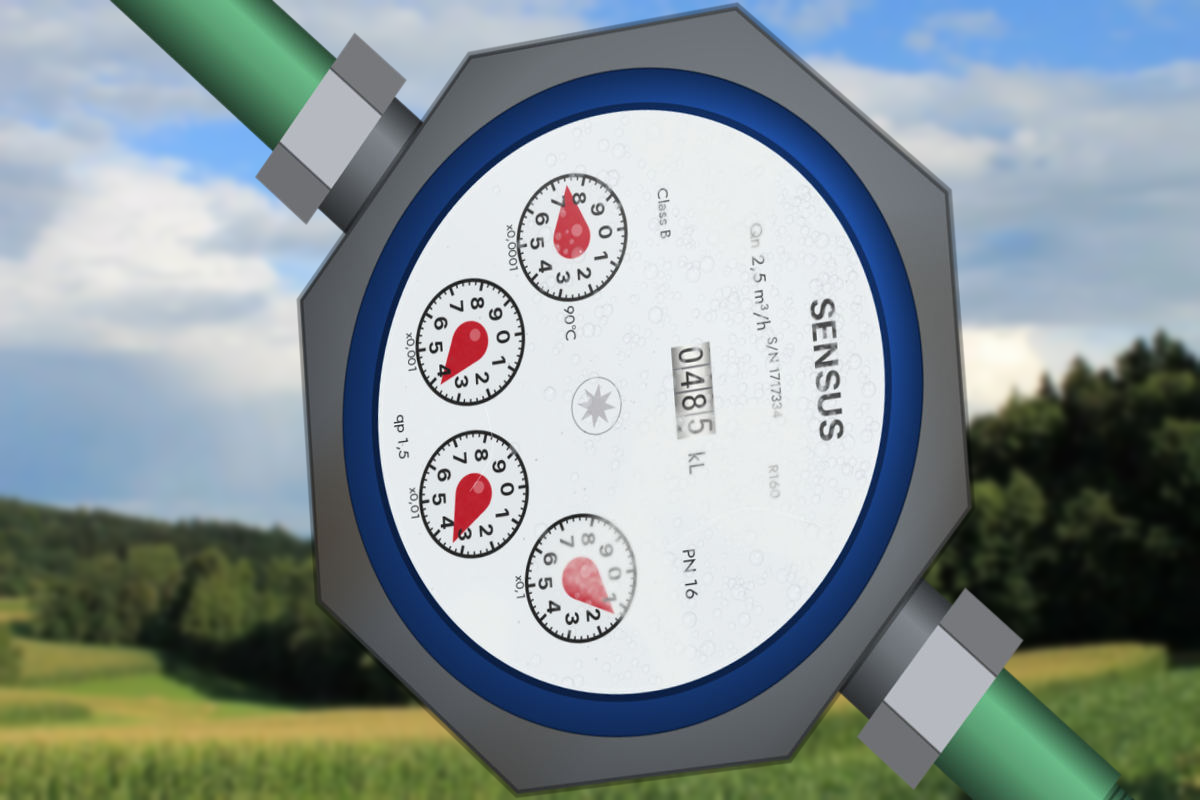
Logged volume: {"value": 485.1337, "unit": "kL"}
